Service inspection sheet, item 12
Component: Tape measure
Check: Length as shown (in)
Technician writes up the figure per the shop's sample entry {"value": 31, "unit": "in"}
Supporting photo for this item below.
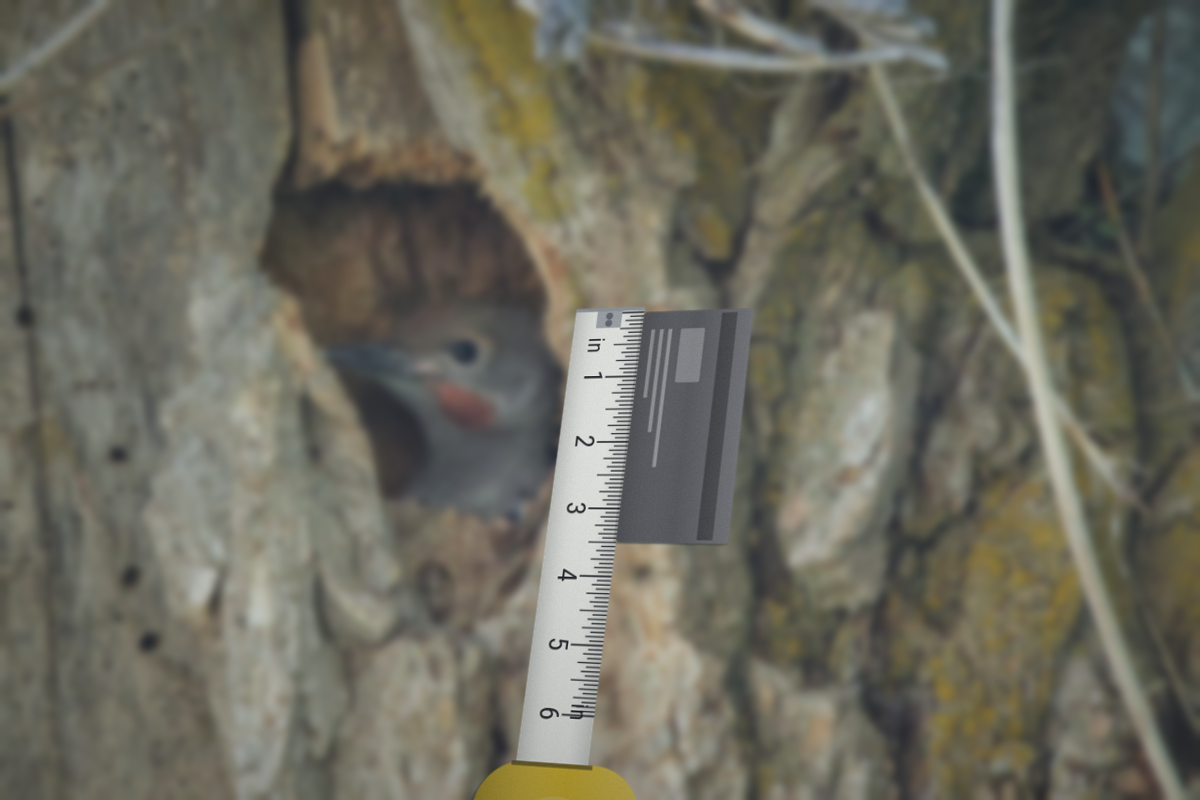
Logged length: {"value": 3.5, "unit": "in"}
